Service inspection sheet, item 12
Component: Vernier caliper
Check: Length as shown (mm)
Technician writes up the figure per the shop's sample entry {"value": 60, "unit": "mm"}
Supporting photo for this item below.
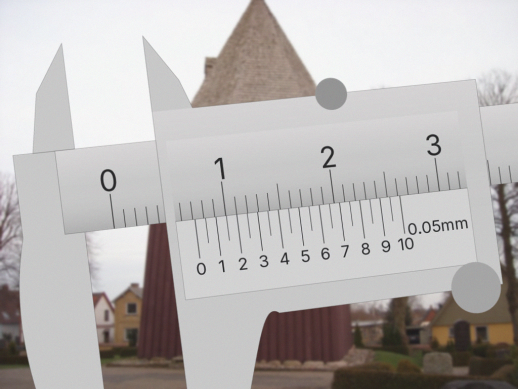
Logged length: {"value": 7.2, "unit": "mm"}
